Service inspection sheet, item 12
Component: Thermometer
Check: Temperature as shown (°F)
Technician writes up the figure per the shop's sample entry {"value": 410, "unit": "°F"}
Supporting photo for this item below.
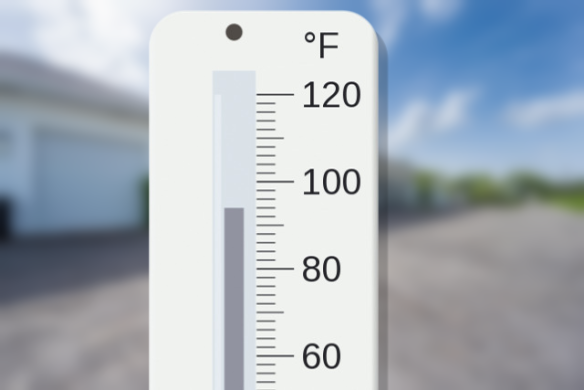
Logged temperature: {"value": 94, "unit": "°F"}
